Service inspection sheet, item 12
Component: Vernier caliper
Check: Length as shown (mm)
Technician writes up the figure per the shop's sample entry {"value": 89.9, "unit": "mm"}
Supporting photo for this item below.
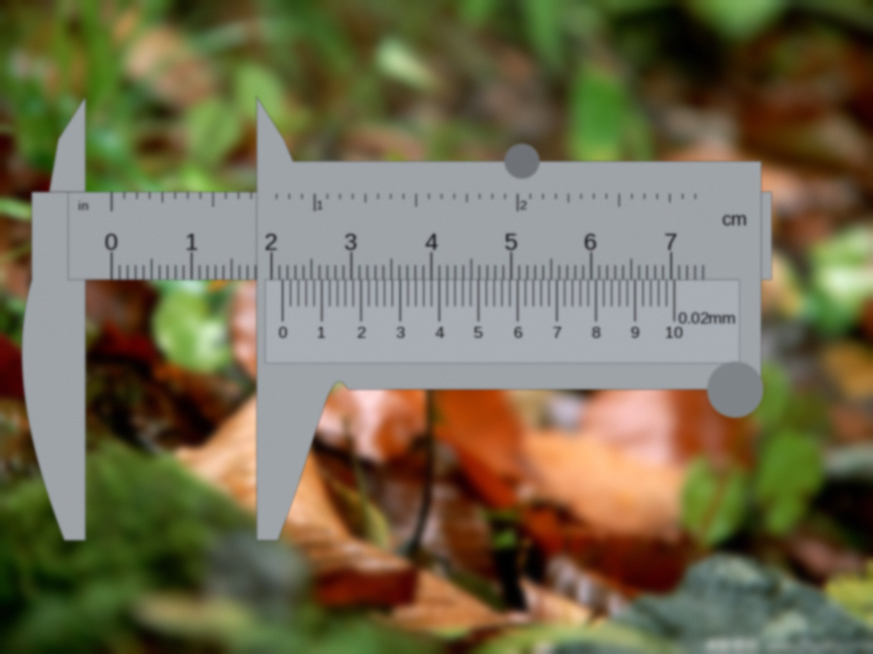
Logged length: {"value": 21.4, "unit": "mm"}
